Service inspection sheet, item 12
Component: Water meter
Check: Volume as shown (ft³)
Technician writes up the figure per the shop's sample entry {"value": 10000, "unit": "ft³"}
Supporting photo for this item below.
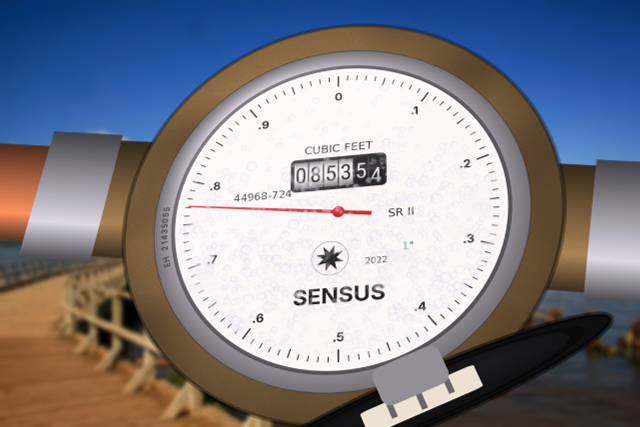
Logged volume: {"value": 85353.77, "unit": "ft³"}
